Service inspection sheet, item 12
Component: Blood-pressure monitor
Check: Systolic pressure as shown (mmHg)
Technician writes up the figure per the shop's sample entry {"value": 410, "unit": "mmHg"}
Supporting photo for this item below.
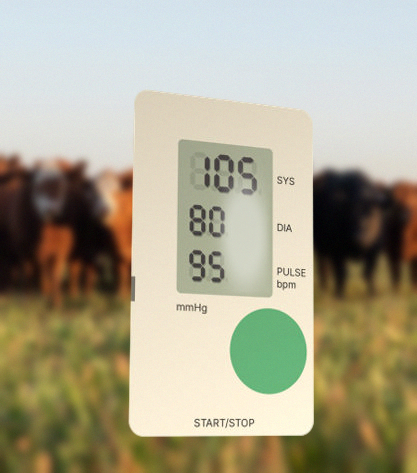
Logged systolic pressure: {"value": 105, "unit": "mmHg"}
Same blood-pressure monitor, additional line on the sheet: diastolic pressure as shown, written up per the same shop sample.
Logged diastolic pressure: {"value": 80, "unit": "mmHg"}
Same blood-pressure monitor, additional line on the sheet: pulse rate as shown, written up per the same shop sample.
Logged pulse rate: {"value": 95, "unit": "bpm"}
